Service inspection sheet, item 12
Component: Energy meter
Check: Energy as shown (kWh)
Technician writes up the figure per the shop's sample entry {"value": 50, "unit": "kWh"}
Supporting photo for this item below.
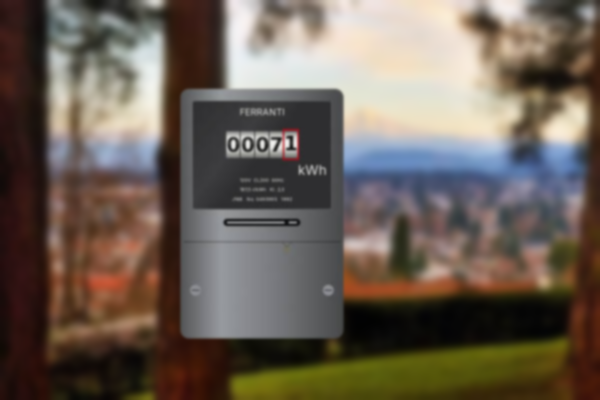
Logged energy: {"value": 7.1, "unit": "kWh"}
